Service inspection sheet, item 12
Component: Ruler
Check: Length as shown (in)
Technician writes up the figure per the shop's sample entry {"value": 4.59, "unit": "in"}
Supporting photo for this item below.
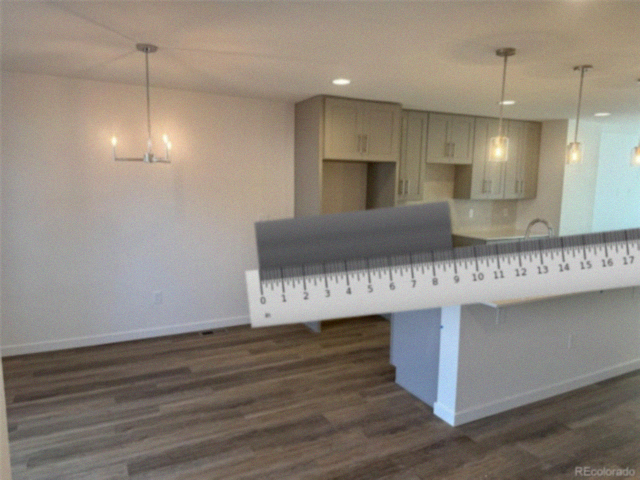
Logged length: {"value": 9, "unit": "in"}
